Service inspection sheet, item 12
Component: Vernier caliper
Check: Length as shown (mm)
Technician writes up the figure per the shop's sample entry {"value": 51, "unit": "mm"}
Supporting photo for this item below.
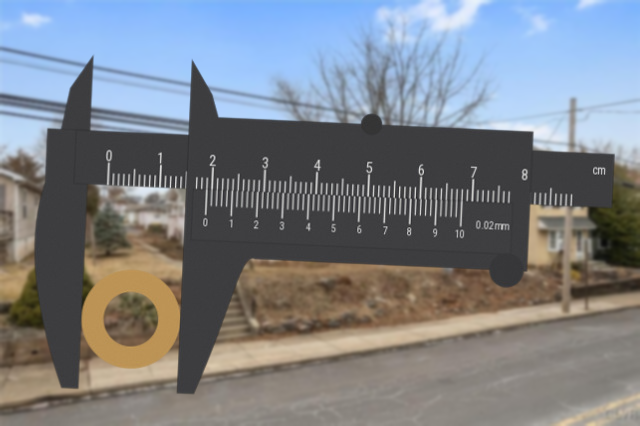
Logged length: {"value": 19.0, "unit": "mm"}
